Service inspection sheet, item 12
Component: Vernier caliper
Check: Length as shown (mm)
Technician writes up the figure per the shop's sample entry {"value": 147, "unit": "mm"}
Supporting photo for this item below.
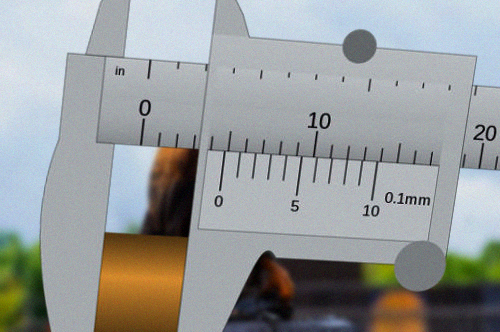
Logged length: {"value": 4.8, "unit": "mm"}
